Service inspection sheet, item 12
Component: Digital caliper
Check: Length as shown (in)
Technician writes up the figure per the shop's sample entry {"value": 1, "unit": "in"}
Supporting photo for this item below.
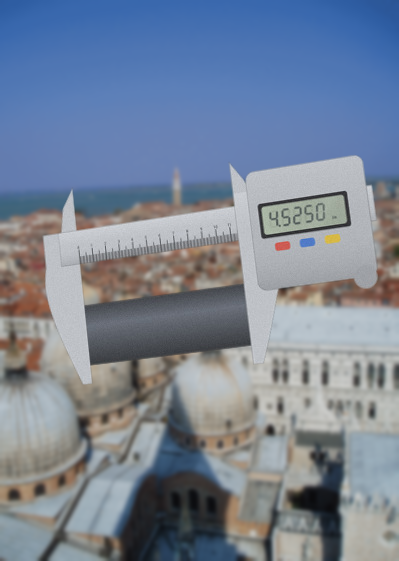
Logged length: {"value": 4.5250, "unit": "in"}
